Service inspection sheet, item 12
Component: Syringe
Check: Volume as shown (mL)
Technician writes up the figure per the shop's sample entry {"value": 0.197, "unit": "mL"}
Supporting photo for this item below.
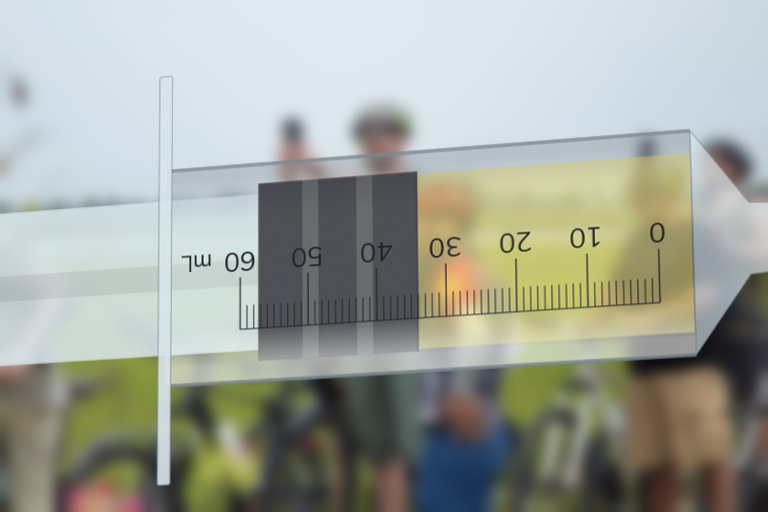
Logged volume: {"value": 34, "unit": "mL"}
